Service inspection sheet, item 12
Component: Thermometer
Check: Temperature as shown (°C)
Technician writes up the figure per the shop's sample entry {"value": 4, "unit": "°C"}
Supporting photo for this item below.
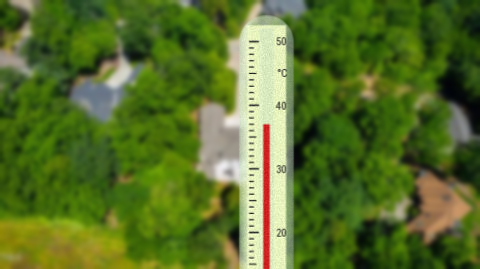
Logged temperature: {"value": 37, "unit": "°C"}
